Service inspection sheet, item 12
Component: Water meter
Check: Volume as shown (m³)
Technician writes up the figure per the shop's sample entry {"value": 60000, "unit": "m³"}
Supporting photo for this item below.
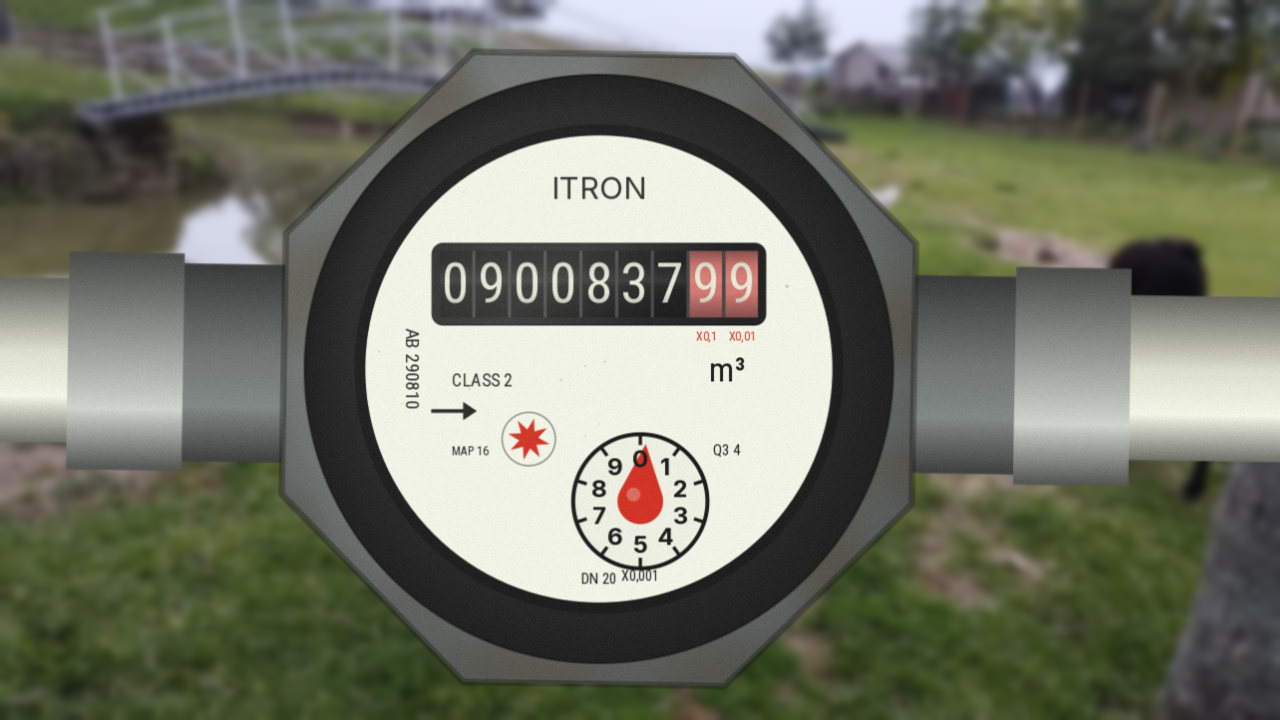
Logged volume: {"value": 900837.990, "unit": "m³"}
